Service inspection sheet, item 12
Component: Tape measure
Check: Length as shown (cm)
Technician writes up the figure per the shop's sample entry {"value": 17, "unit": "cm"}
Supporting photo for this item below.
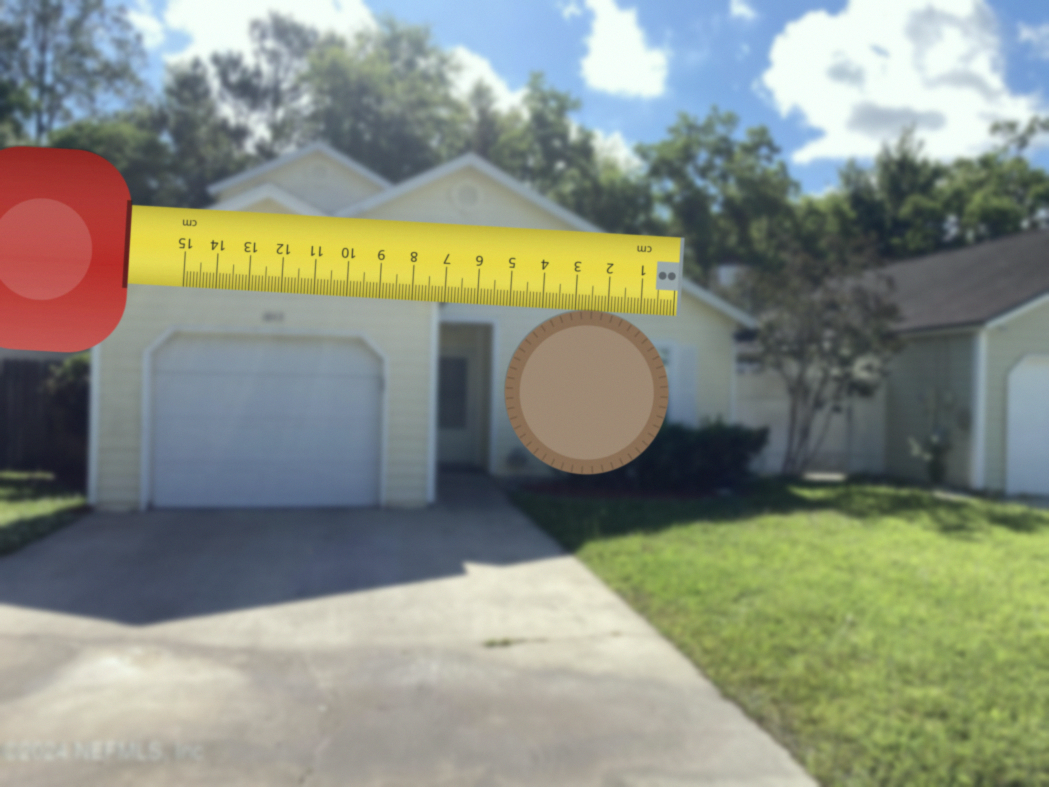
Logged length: {"value": 5, "unit": "cm"}
